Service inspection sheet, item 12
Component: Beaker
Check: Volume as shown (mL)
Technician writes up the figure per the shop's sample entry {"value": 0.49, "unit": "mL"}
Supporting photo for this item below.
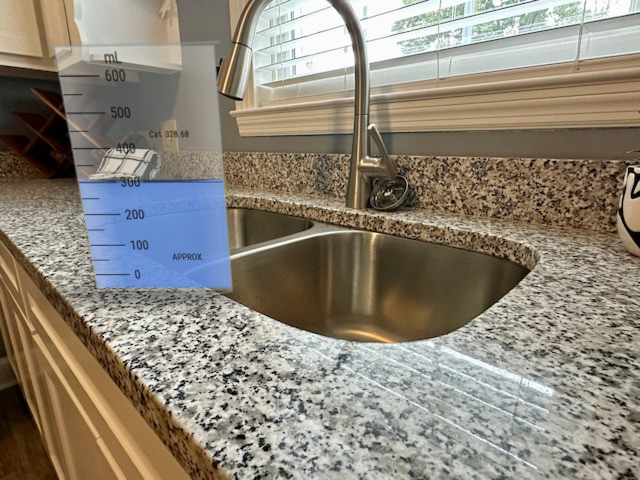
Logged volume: {"value": 300, "unit": "mL"}
